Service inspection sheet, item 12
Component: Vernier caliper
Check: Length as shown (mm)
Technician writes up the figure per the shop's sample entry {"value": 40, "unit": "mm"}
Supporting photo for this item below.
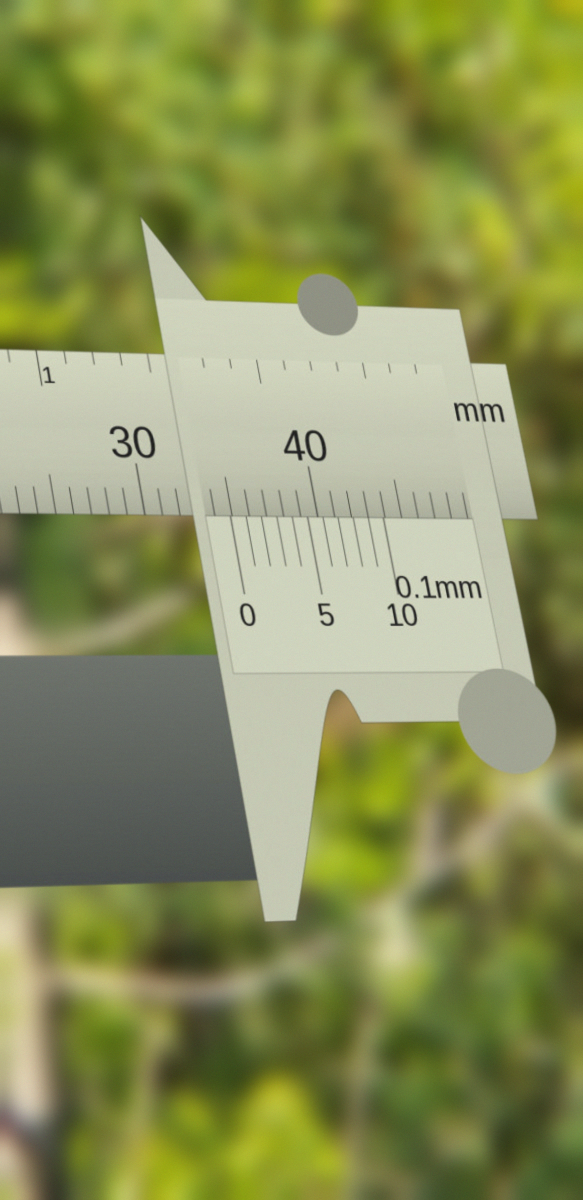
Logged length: {"value": 34.9, "unit": "mm"}
